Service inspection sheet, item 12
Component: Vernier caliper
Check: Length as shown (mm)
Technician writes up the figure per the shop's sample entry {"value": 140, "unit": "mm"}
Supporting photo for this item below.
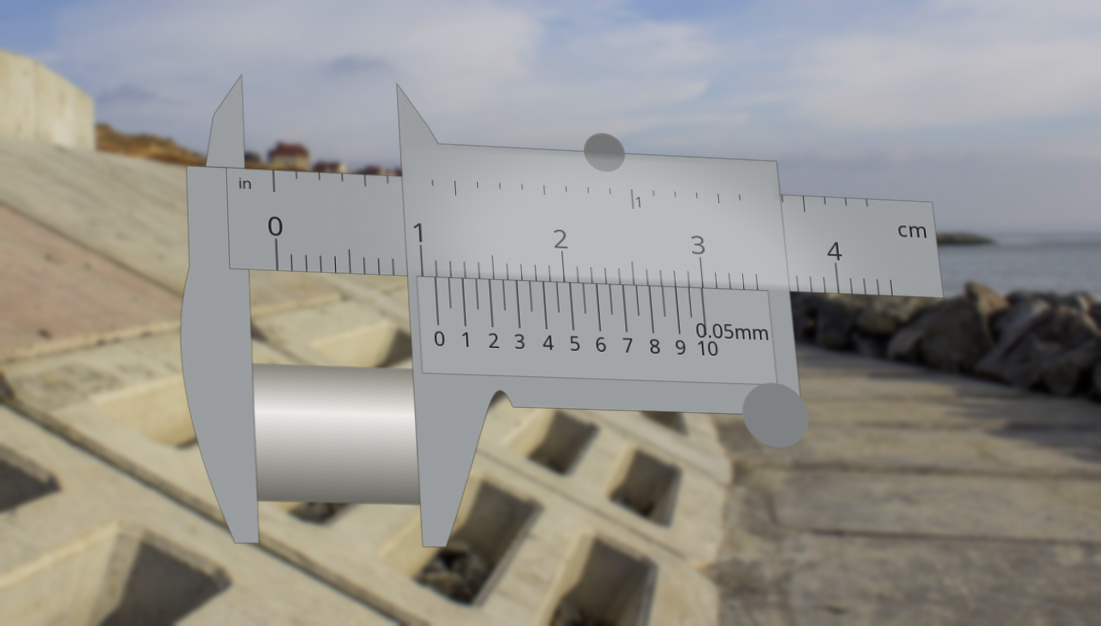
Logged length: {"value": 10.9, "unit": "mm"}
